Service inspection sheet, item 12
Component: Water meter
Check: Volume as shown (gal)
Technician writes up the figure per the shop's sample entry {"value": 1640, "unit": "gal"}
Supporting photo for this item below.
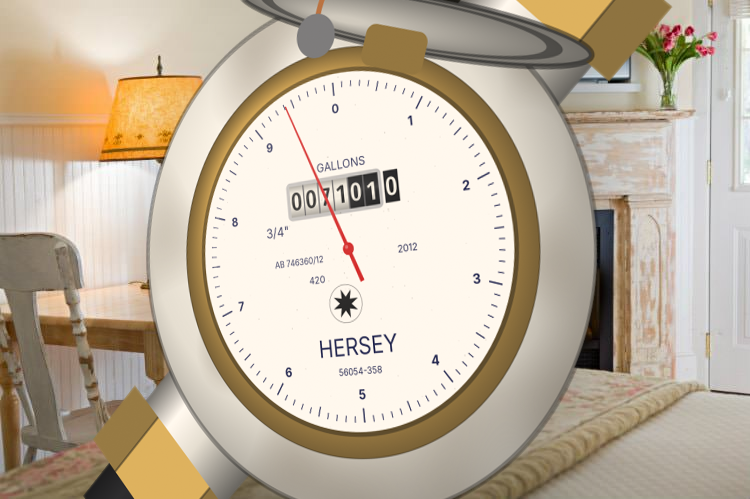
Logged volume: {"value": 71009.4, "unit": "gal"}
